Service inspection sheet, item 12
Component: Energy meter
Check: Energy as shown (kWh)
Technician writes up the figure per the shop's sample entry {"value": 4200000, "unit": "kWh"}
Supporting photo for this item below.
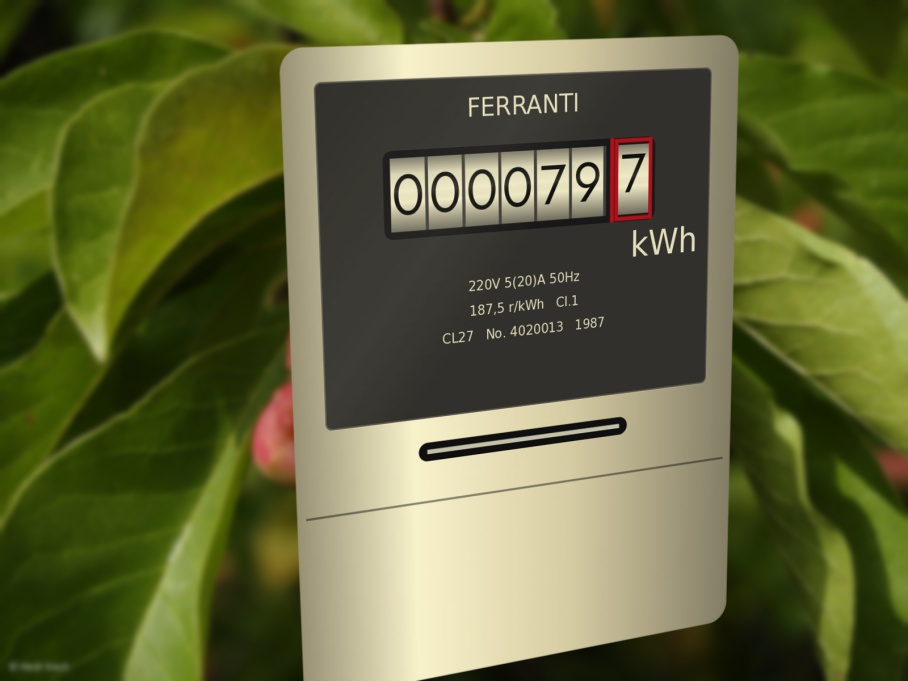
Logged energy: {"value": 79.7, "unit": "kWh"}
